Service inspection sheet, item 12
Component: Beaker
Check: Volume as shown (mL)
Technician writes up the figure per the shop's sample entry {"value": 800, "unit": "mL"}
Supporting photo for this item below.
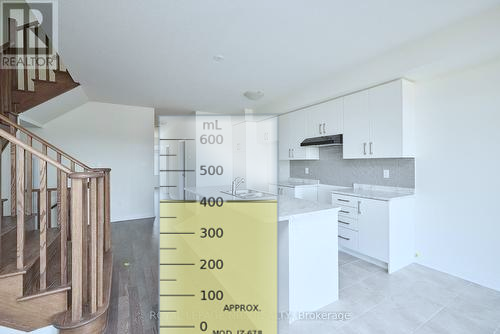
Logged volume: {"value": 400, "unit": "mL"}
